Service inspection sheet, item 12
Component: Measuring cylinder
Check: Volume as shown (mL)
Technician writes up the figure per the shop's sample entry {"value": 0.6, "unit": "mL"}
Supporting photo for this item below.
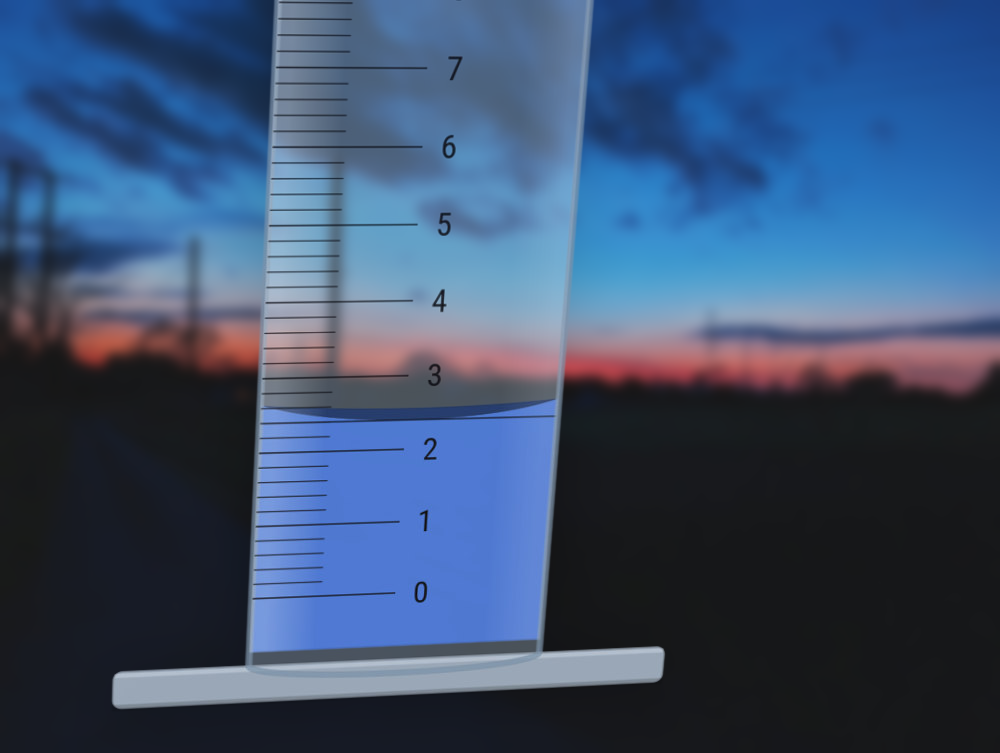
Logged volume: {"value": 2.4, "unit": "mL"}
